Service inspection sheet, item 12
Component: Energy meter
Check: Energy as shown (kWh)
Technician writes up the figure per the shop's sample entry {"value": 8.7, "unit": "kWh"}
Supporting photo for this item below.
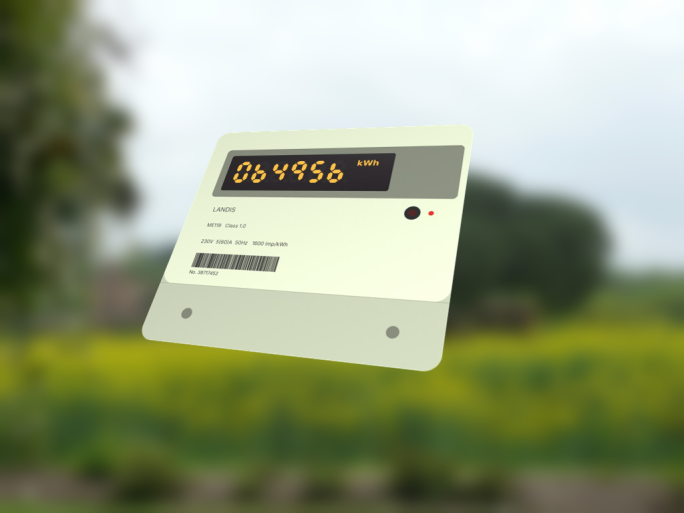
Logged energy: {"value": 64956, "unit": "kWh"}
